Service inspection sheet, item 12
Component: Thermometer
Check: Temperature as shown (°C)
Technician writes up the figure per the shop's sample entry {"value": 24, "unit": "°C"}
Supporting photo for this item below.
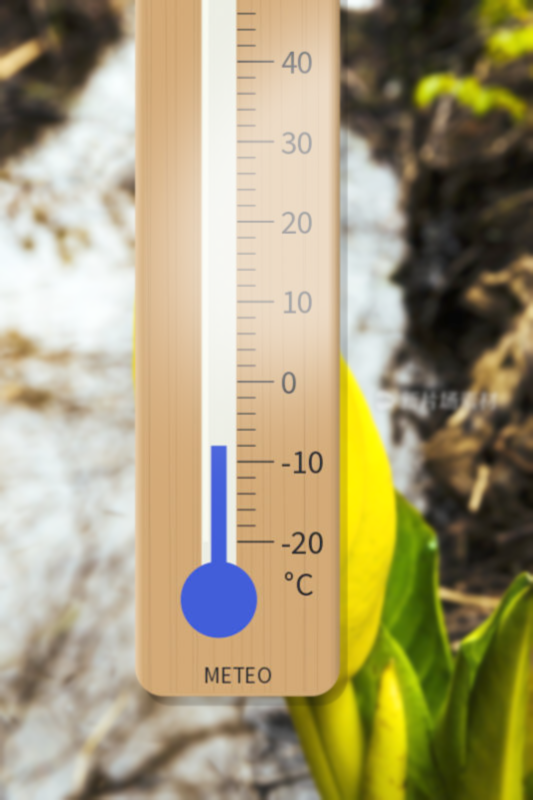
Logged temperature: {"value": -8, "unit": "°C"}
